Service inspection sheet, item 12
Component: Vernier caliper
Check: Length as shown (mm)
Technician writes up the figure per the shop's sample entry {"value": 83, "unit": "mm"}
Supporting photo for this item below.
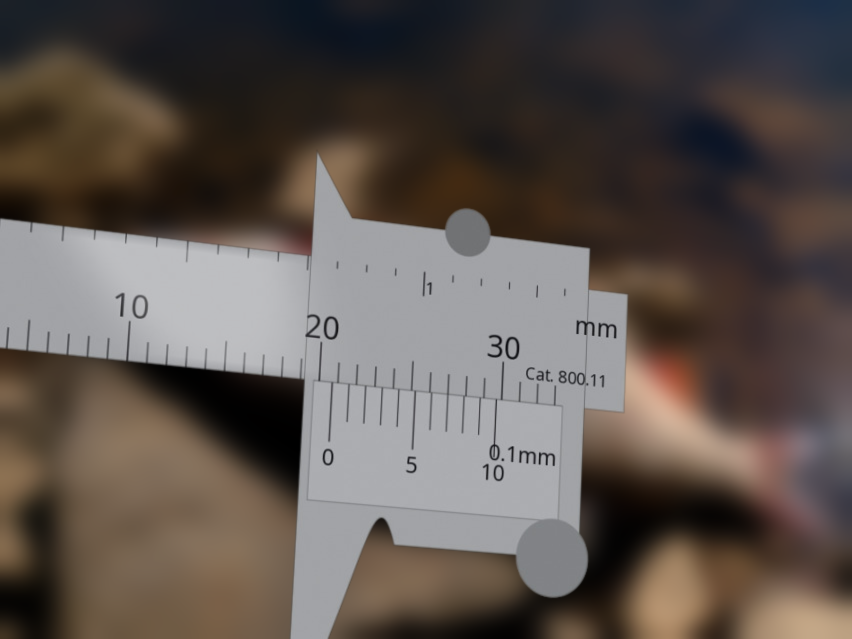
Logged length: {"value": 20.7, "unit": "mm"}
